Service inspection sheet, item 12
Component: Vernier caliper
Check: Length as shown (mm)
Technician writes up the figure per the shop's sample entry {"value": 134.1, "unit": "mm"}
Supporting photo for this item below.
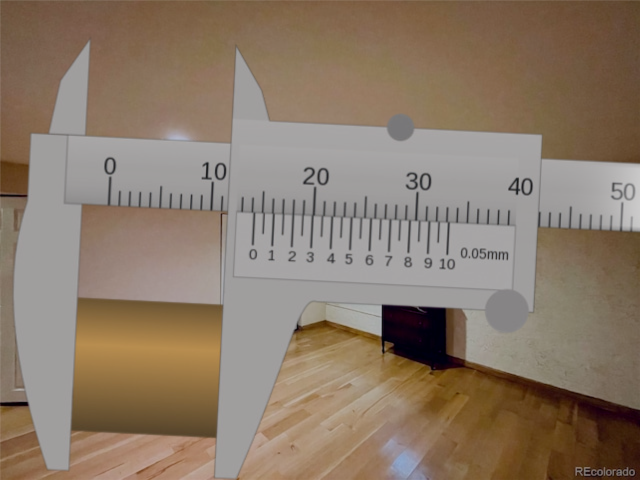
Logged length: {"value": 14.2, "unit": "mm"}
